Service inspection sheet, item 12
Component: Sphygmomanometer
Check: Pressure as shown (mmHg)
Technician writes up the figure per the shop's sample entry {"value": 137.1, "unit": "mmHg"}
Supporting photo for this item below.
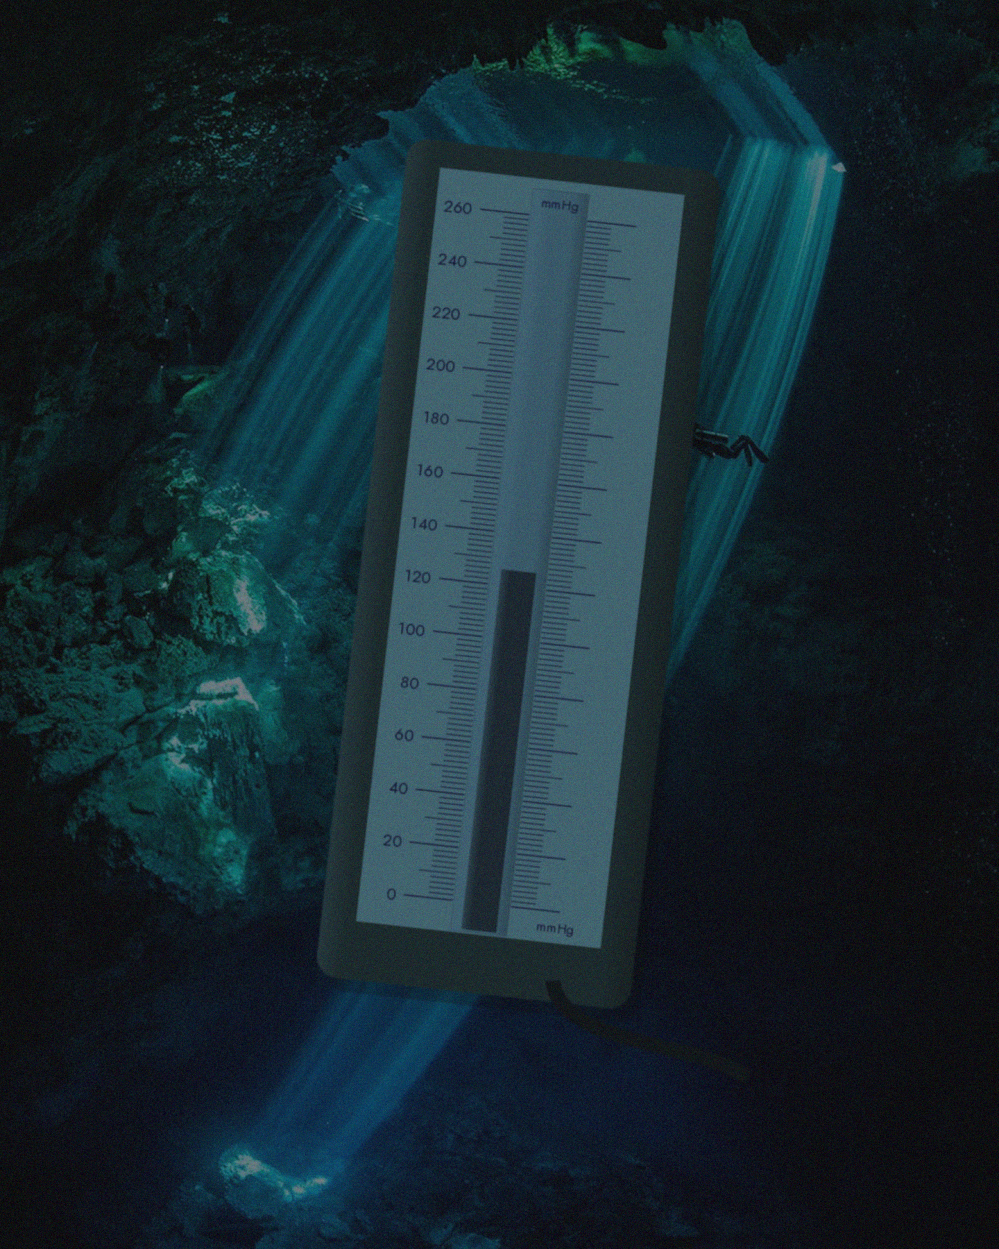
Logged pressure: {"value": 126, "unit": "mmHg"}
